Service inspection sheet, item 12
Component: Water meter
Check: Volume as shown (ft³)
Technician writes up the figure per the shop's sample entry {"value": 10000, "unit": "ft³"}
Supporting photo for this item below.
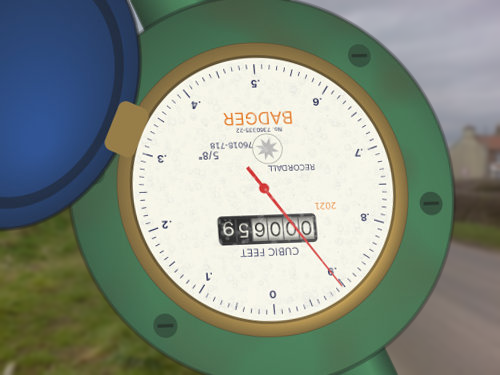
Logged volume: {"value": 658.90, "unit": "ft³"}
